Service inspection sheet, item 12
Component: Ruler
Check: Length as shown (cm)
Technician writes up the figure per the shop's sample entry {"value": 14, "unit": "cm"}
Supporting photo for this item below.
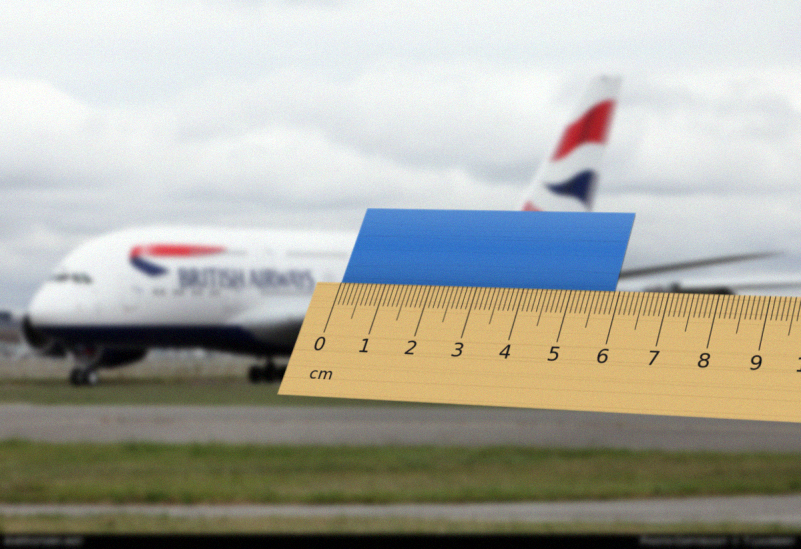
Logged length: {"value": 5.9, "unit": "cm"}
